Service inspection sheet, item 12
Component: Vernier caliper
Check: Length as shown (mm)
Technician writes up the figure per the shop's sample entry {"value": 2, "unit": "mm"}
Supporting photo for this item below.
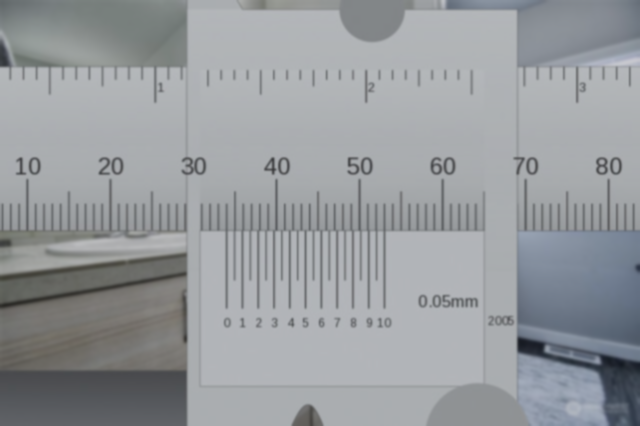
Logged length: {"value": 34.0, "unit": "mm"}
